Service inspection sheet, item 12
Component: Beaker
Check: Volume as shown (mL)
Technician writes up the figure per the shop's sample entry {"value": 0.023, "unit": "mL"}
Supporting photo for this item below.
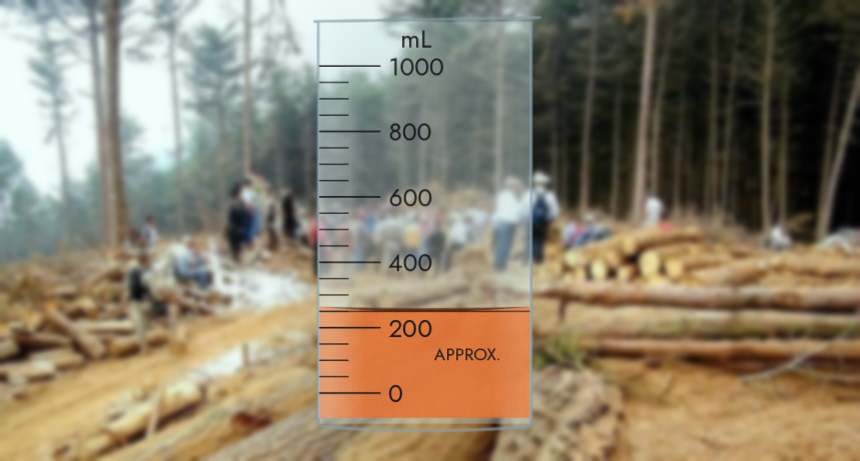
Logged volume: {"value": 250, "unit": "mL"}
